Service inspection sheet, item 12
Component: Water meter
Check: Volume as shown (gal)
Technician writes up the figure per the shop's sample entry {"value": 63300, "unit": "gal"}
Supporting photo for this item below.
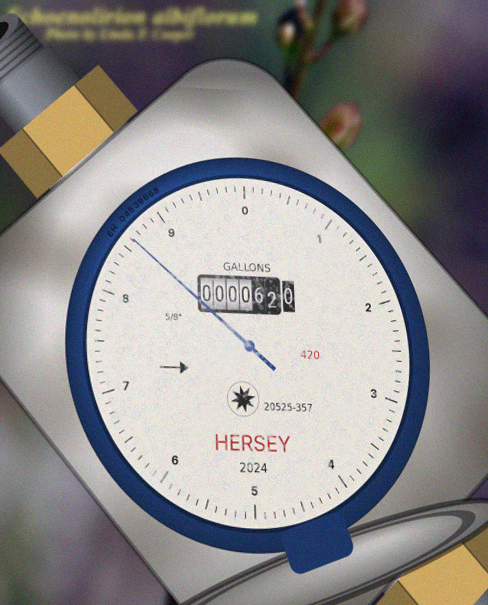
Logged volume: {"value": 618.6, "unit": "gal"}
